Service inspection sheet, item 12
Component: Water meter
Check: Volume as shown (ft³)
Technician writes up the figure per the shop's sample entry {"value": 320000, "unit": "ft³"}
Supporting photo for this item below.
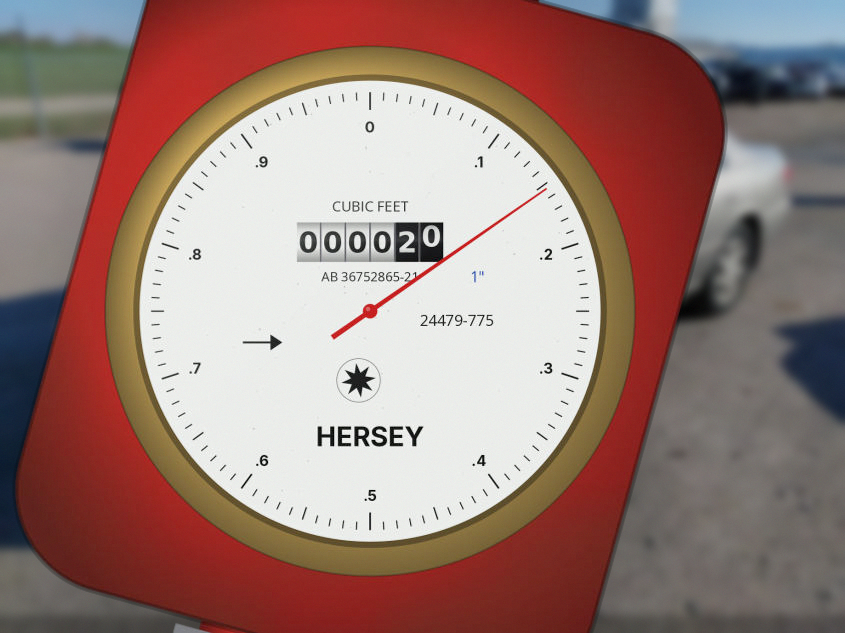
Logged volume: {"value": 20.15, "unit": "ft³"}
